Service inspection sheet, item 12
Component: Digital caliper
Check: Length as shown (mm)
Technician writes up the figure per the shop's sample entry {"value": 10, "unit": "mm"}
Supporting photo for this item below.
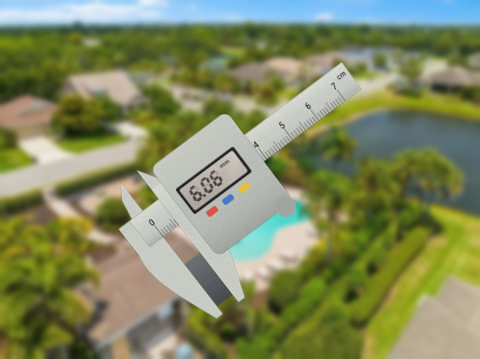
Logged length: {"value": 6.06, "unit": "mm"}
